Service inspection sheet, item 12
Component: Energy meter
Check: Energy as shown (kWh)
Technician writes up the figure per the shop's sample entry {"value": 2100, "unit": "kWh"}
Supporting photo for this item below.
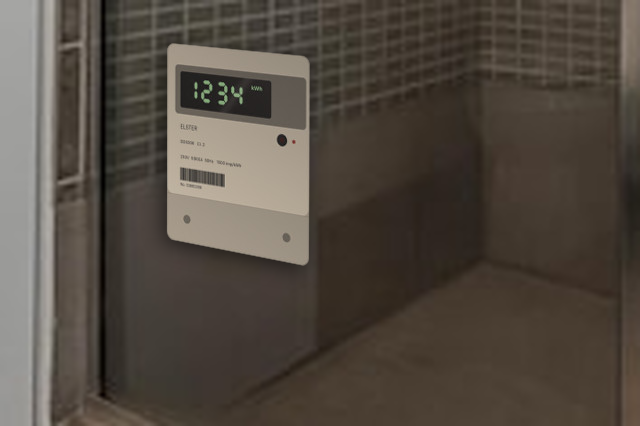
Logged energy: {"value": 1234, "unit": "kWh"}
